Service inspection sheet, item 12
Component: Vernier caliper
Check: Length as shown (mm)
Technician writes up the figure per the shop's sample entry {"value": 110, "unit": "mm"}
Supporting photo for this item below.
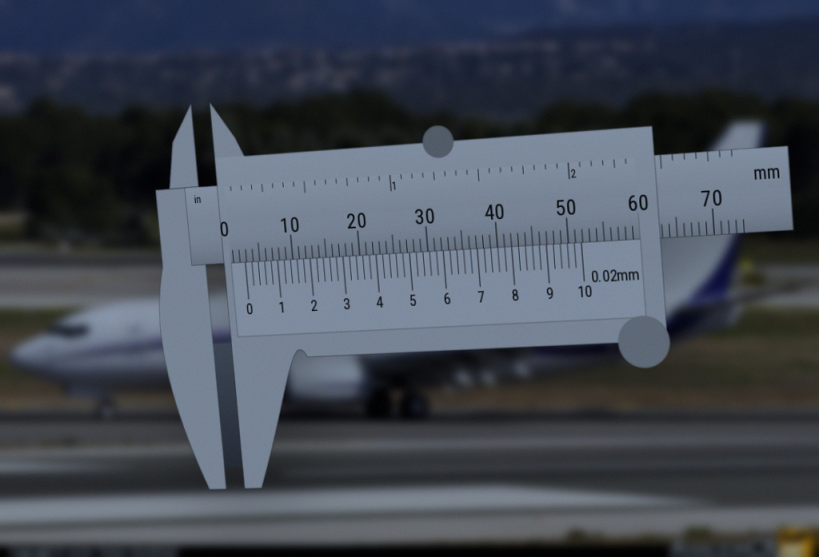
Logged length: {"value": 2.8, "unit": "mm"}
